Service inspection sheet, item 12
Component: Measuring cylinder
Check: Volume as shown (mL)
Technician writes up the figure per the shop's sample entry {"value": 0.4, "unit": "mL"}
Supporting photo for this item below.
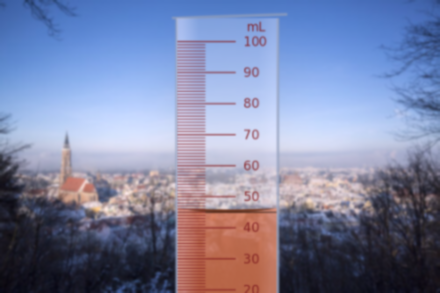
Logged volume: {"value": 45, "unit": "mL"}
